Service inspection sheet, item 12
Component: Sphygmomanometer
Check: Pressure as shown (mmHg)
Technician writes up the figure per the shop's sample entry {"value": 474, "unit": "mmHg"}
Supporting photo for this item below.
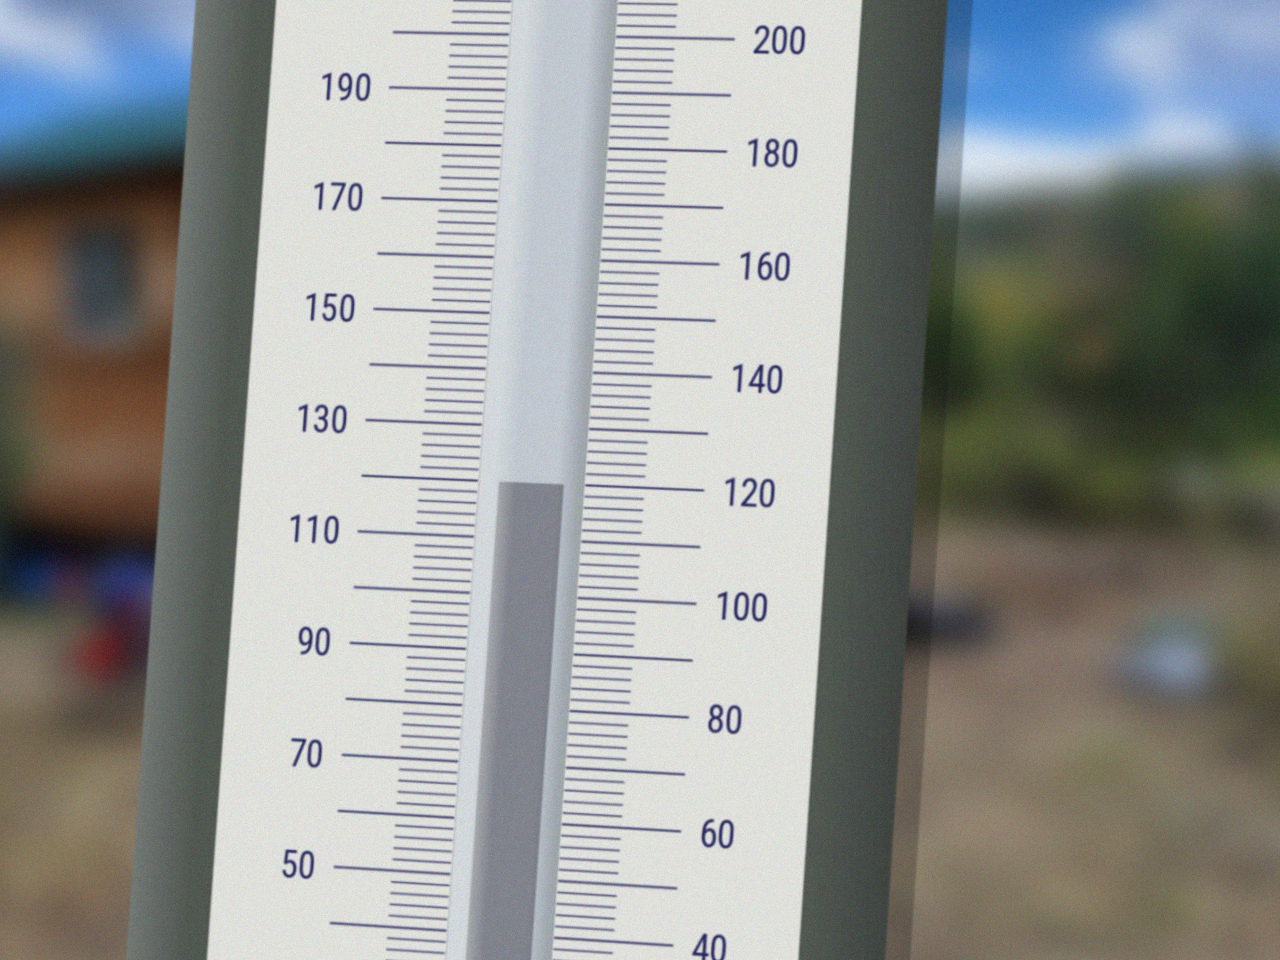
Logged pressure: {"value": 120, "unit": "mmHg"}
